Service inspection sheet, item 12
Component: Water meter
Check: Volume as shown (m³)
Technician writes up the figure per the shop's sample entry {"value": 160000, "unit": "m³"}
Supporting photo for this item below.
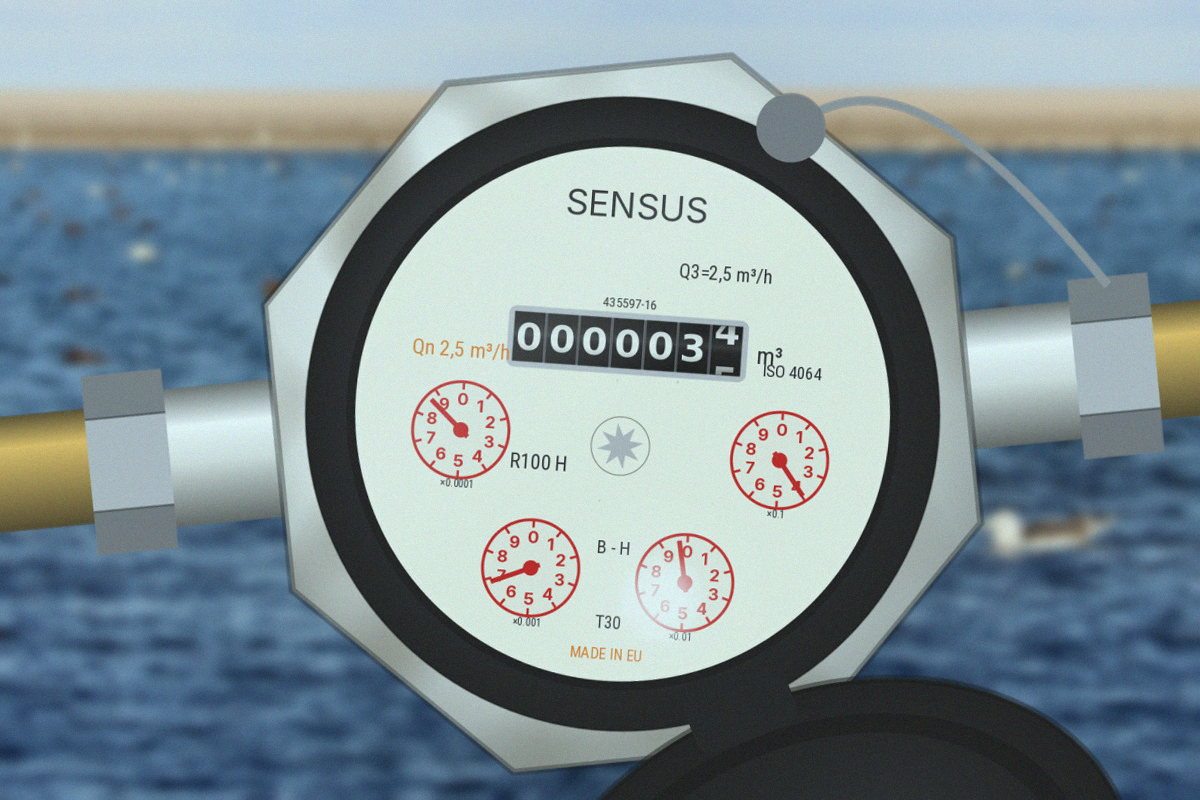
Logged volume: {"value": 34.3968, "unit": "m³"}
